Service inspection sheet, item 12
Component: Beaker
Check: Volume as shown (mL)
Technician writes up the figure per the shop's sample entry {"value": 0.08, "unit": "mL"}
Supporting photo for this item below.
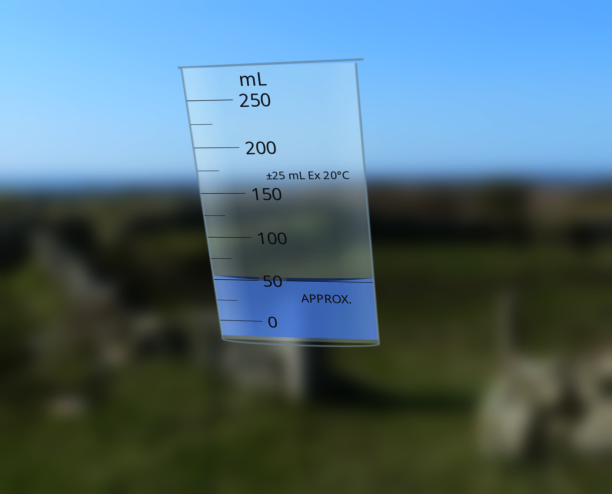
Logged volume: {"value": 50, "unit": "mL"}
